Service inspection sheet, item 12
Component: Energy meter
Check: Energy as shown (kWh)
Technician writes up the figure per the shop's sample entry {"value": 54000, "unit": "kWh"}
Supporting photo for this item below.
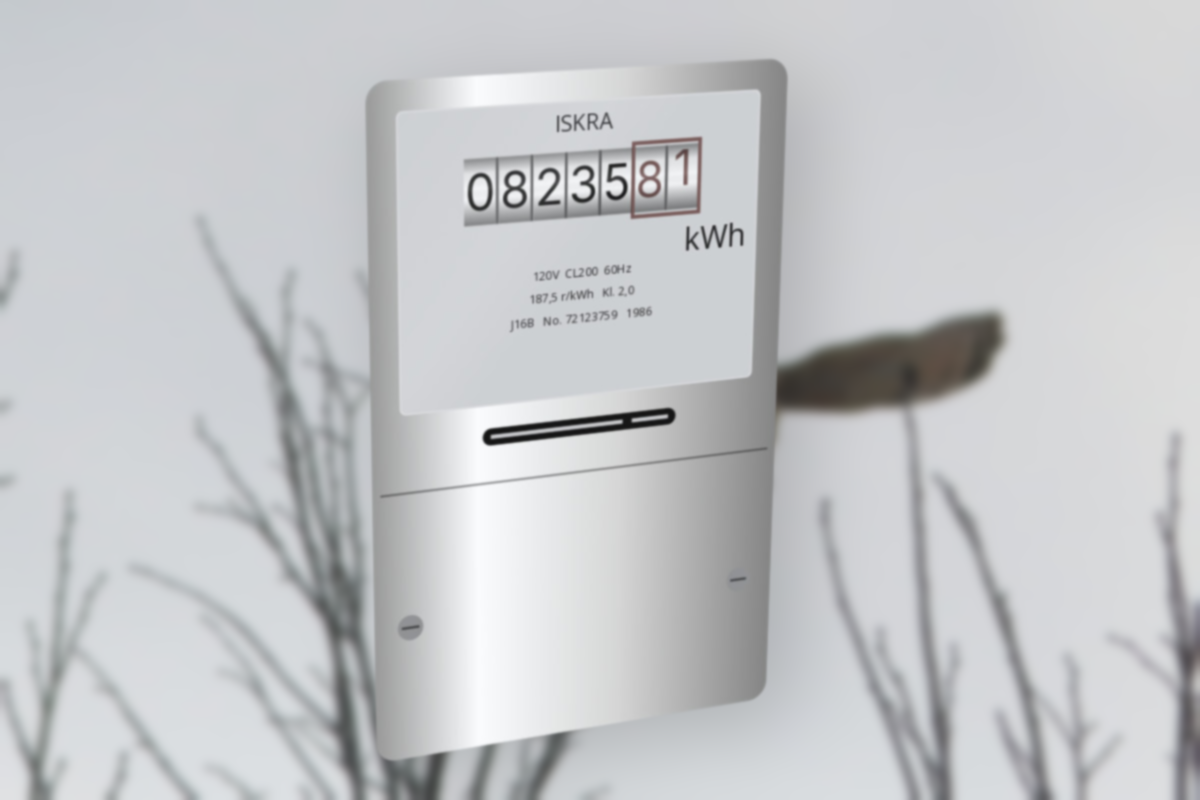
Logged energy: {"value": 8235.81, "unit": "kWh"}
